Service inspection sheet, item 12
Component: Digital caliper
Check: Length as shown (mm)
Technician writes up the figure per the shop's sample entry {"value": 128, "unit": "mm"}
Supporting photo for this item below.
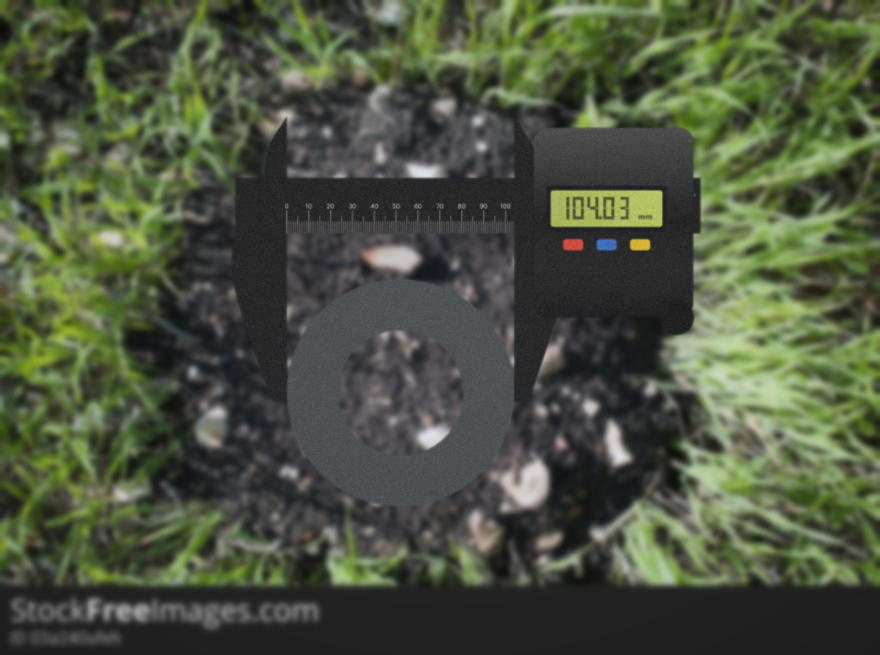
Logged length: {"value": 104.03, "unit": "mm"}
